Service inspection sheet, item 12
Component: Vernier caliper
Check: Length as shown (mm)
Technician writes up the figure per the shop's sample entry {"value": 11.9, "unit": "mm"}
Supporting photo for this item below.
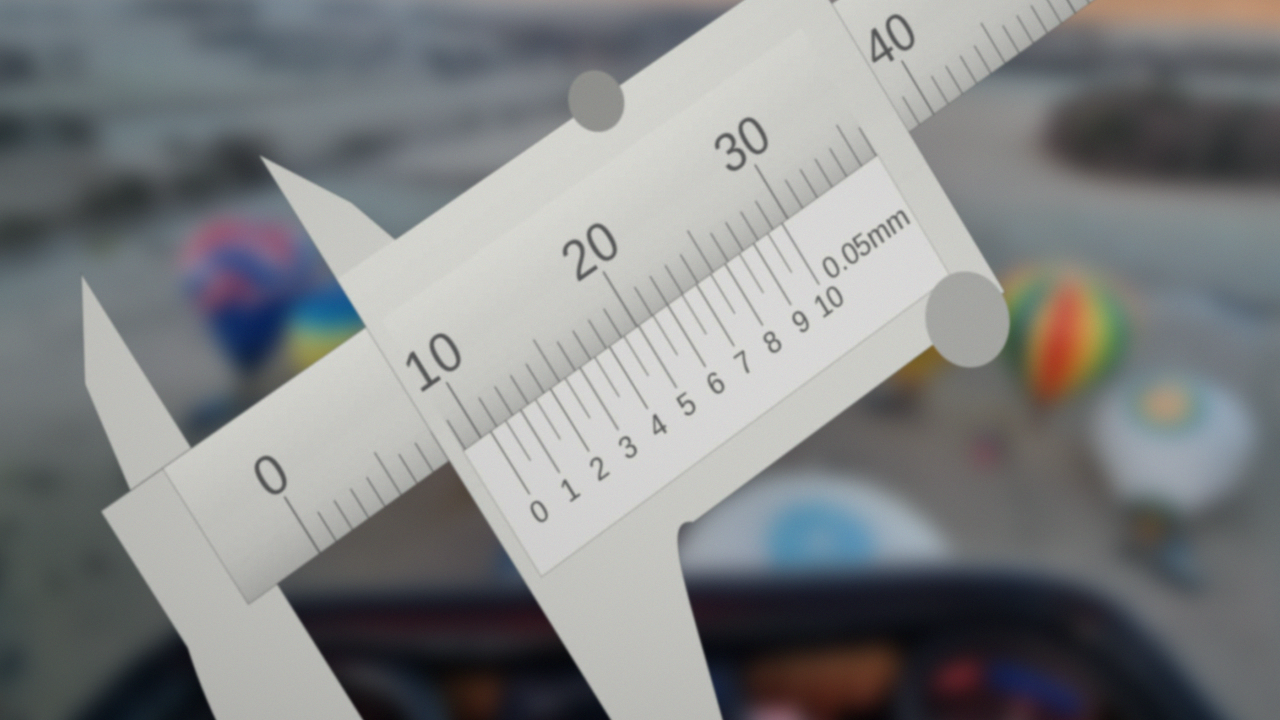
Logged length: {"value": 10.6, "unit": "mm"}
